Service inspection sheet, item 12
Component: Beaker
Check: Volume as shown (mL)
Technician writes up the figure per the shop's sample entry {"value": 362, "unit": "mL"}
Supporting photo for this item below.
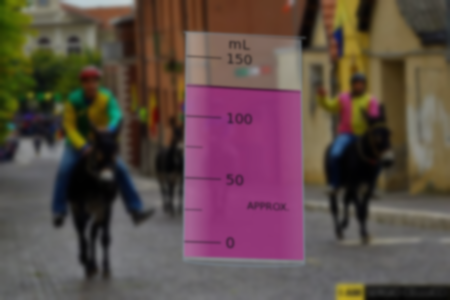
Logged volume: {"value": 125, "unit": "mL"}
